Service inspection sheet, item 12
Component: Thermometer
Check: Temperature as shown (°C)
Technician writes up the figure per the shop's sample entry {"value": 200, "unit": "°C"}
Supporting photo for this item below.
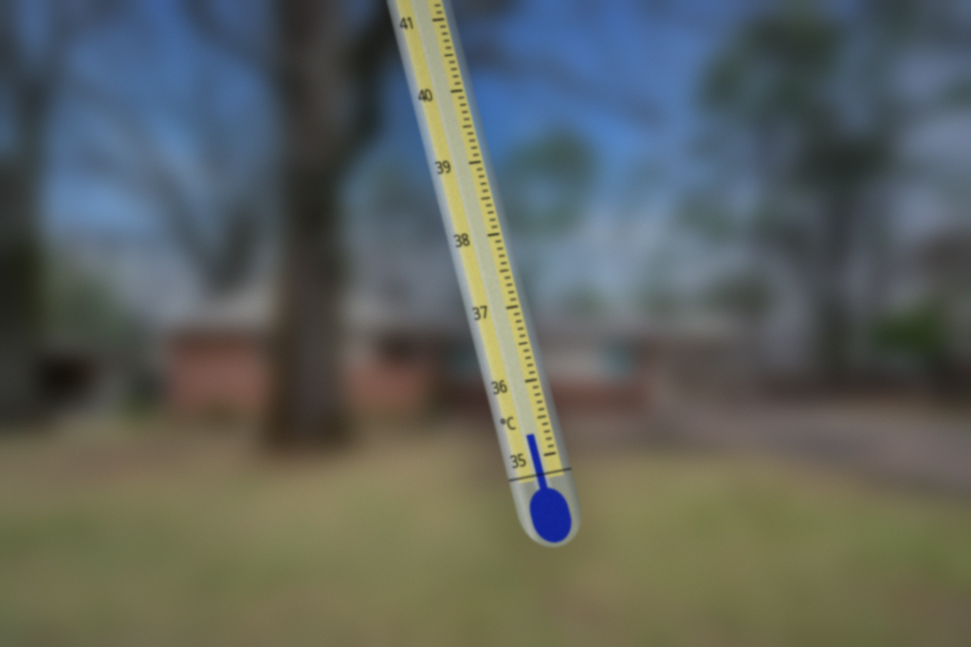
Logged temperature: {"value": 35.3, "unit": "°C"}
